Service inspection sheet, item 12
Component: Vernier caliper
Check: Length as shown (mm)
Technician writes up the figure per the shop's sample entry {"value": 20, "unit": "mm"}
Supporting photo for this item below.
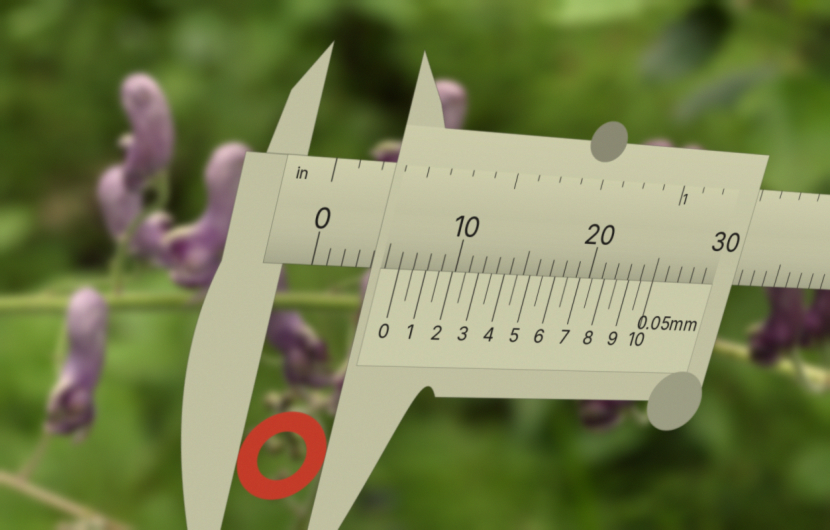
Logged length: {"value": 6.0, "unit": "mm"}
